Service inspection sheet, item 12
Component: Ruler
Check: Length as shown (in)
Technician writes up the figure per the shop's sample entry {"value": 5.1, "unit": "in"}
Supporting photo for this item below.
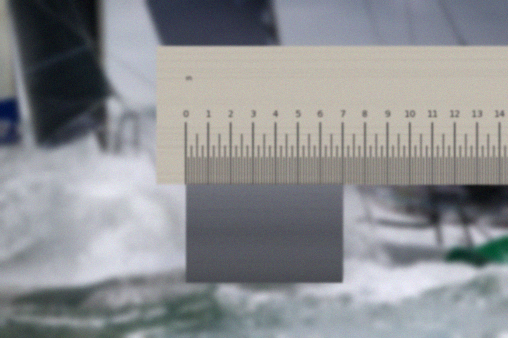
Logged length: {"value": 7, "unit": "in"}
